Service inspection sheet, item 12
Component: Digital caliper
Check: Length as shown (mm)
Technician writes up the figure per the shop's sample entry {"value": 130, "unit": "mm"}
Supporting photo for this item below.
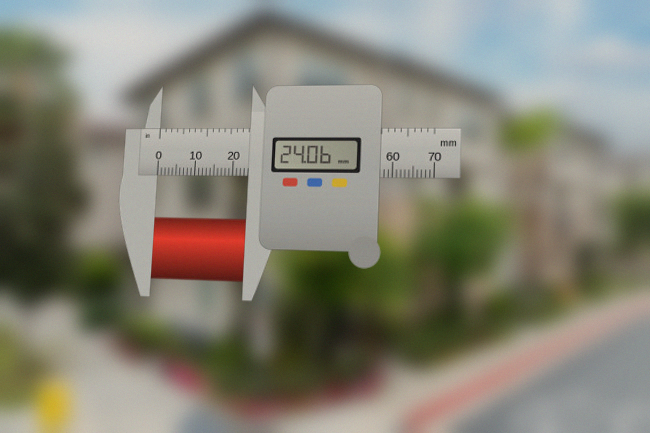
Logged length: {"value": 24.06, "unit": "mm"}
